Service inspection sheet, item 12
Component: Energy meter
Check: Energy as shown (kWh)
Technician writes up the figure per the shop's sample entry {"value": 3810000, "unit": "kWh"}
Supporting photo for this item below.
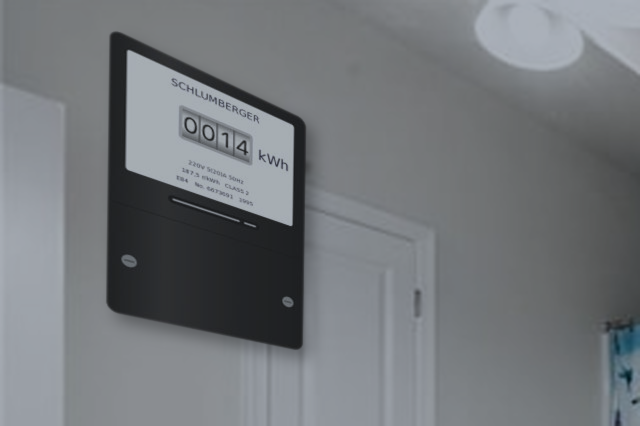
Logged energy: {"value": 14, "unit": "kWh"}
